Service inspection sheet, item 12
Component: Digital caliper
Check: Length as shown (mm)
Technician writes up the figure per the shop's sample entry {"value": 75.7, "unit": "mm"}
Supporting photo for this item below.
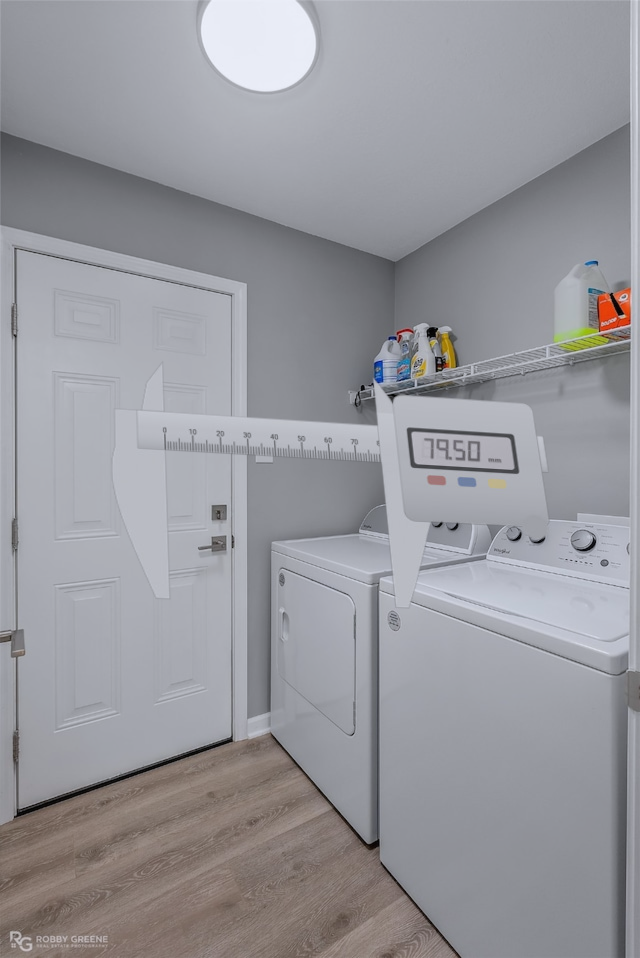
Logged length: {"value": 79.50, "unit": "mm"}
